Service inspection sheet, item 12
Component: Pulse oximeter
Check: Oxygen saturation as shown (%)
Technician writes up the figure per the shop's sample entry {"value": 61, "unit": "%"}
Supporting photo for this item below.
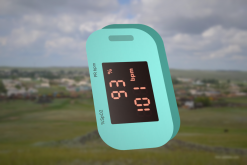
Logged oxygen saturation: {"value": 93, "unit": "%"}
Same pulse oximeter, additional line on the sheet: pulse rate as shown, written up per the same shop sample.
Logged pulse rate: {"value": 101, "unit": "bpm"}
